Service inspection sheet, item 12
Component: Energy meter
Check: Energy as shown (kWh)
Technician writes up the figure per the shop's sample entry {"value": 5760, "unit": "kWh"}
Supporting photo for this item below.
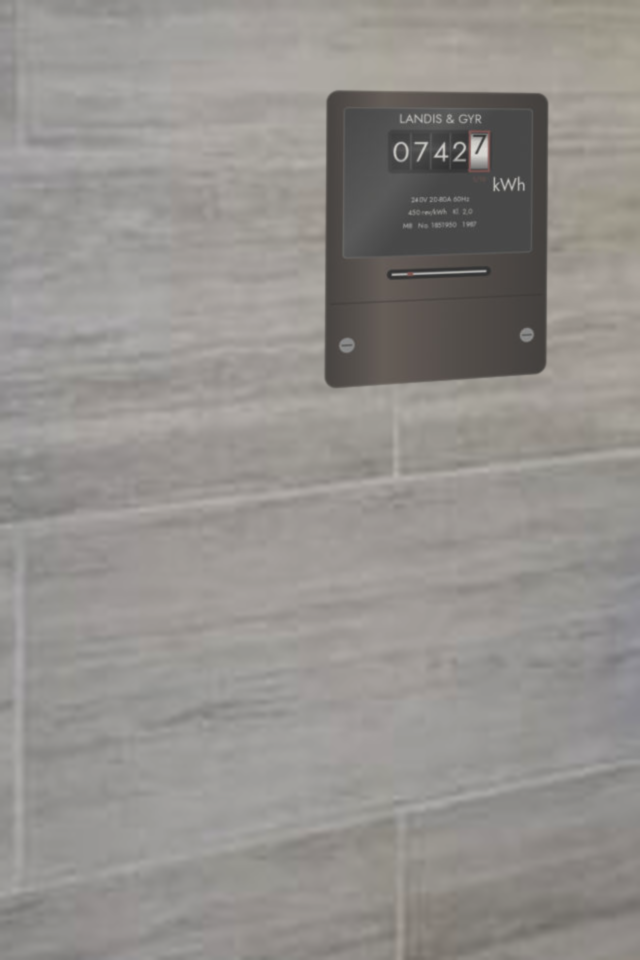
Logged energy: {"value": 742.7, "unit": "kWh"}
